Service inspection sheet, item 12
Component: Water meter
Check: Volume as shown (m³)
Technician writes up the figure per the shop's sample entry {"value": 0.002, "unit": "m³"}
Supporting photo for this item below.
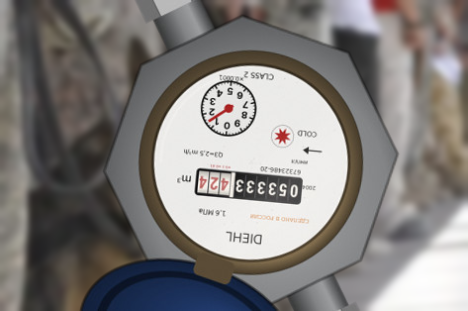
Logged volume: {"value": 53333.4241, "unit": "m³"}
